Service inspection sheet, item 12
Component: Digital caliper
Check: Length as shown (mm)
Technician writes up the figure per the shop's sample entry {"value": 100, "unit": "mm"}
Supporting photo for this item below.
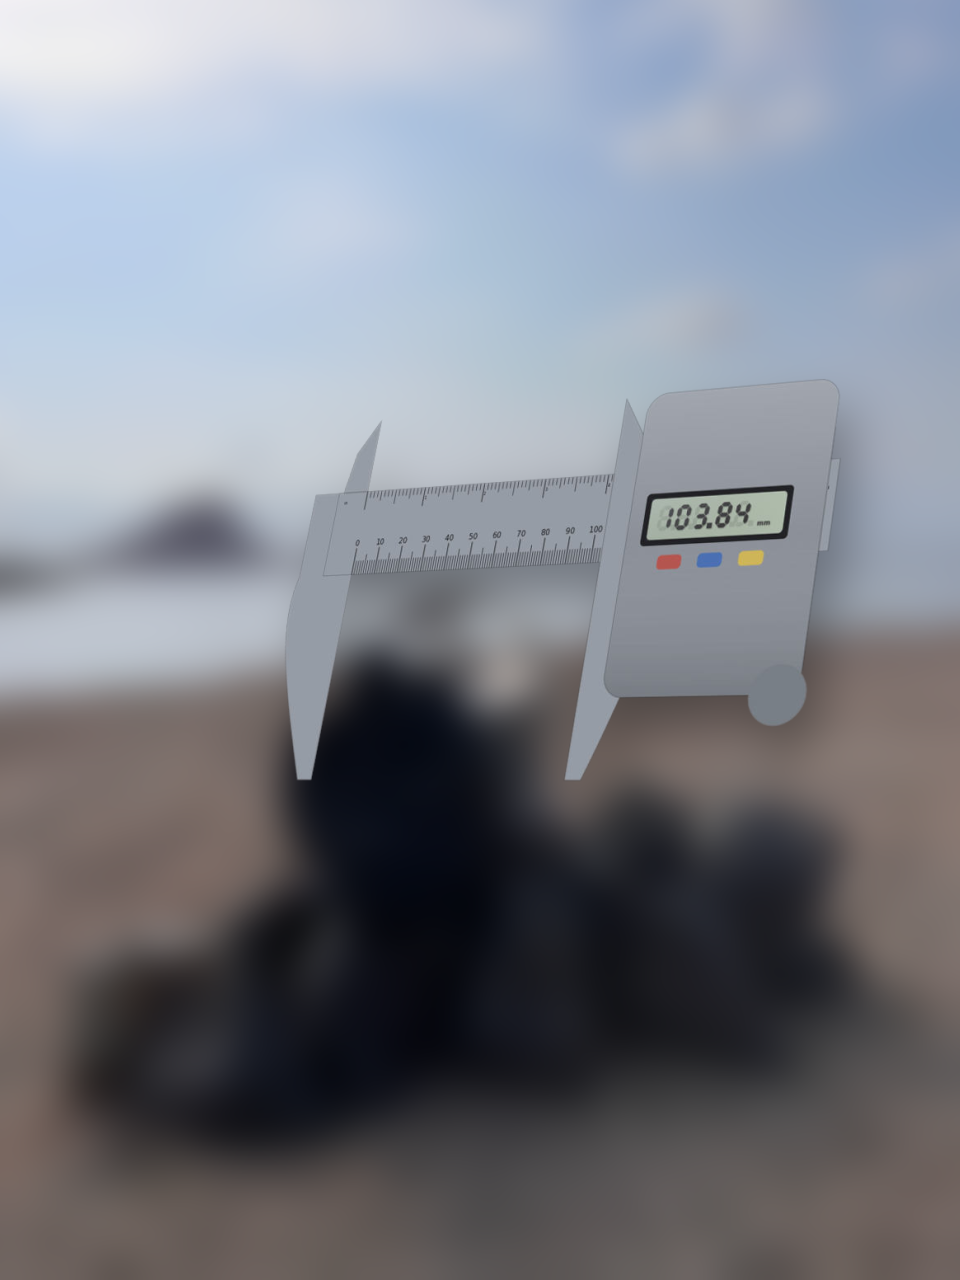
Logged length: {"value": 103.84, "unit": "mm"}
